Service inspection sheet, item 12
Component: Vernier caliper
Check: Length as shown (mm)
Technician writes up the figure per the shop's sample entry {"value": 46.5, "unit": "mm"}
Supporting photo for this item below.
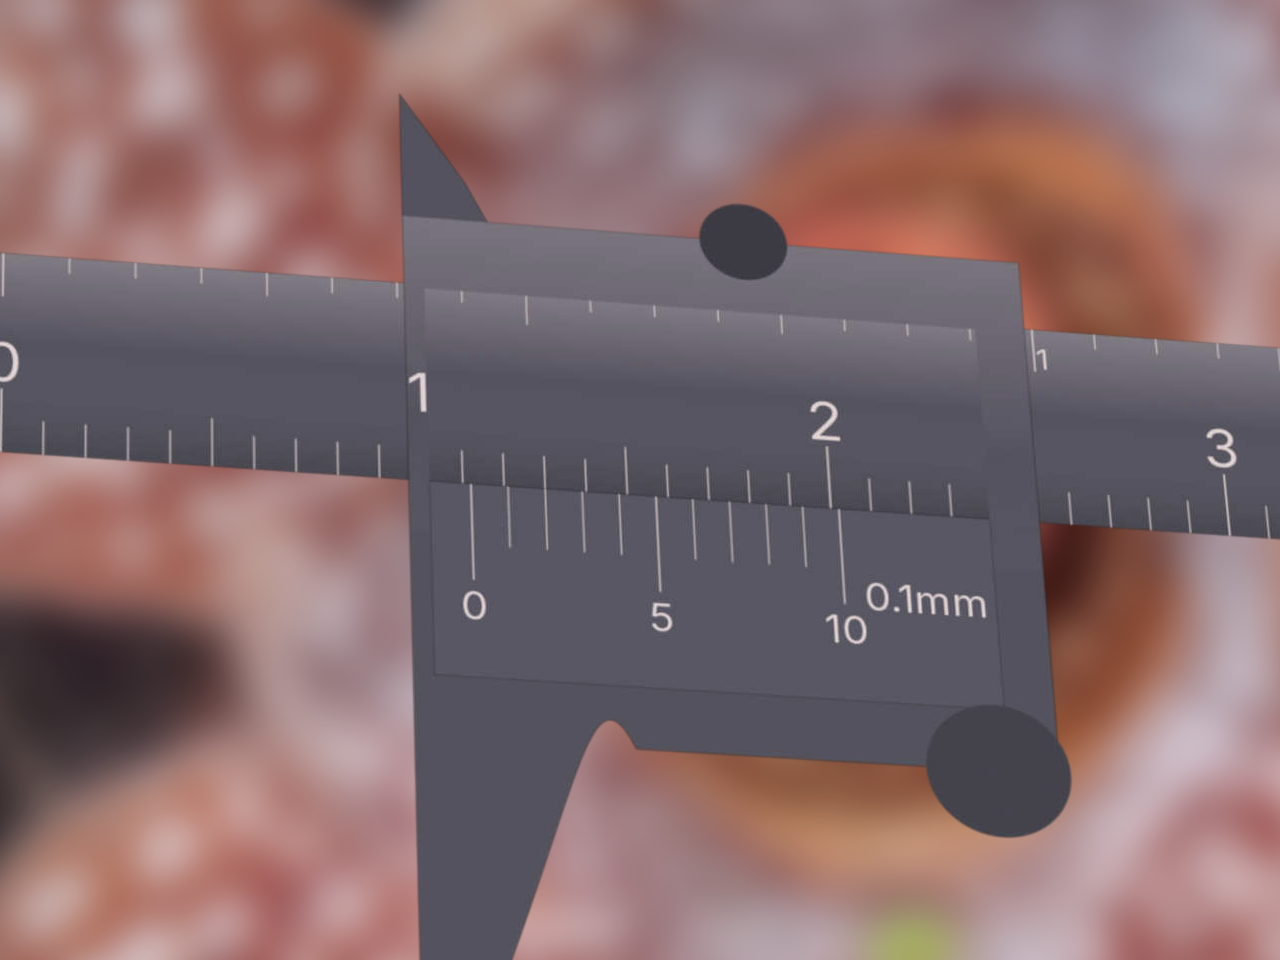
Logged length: {"value": 11.2, "unit": "mm"}
